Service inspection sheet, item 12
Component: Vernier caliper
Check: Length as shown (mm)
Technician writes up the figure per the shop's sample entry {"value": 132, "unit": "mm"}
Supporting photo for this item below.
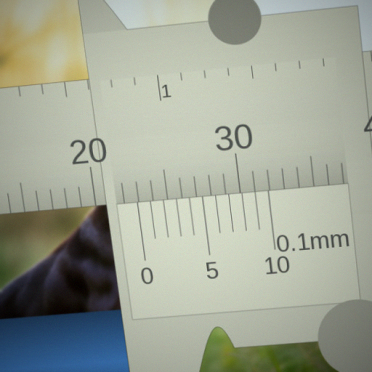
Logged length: {"value": 22.9, "unit": "mm"}
